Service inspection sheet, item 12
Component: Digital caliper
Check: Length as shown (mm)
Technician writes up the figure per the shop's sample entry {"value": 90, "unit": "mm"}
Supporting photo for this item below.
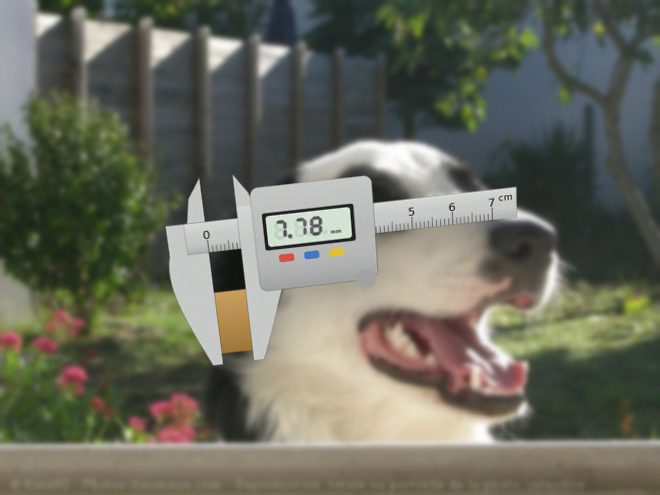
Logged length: {"value": 7.78, "unit": "mm"}
